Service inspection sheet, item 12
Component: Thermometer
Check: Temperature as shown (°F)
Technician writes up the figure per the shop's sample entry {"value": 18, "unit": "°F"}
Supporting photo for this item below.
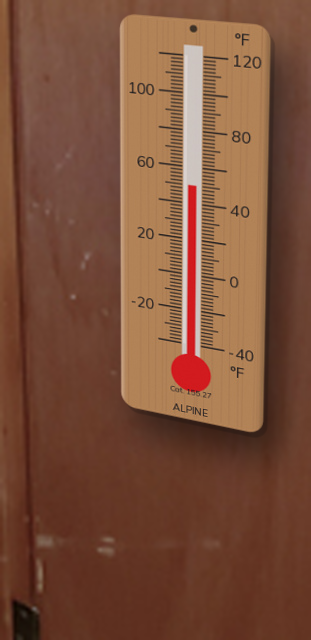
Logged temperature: {"value": 50, "unit": "°F"}
